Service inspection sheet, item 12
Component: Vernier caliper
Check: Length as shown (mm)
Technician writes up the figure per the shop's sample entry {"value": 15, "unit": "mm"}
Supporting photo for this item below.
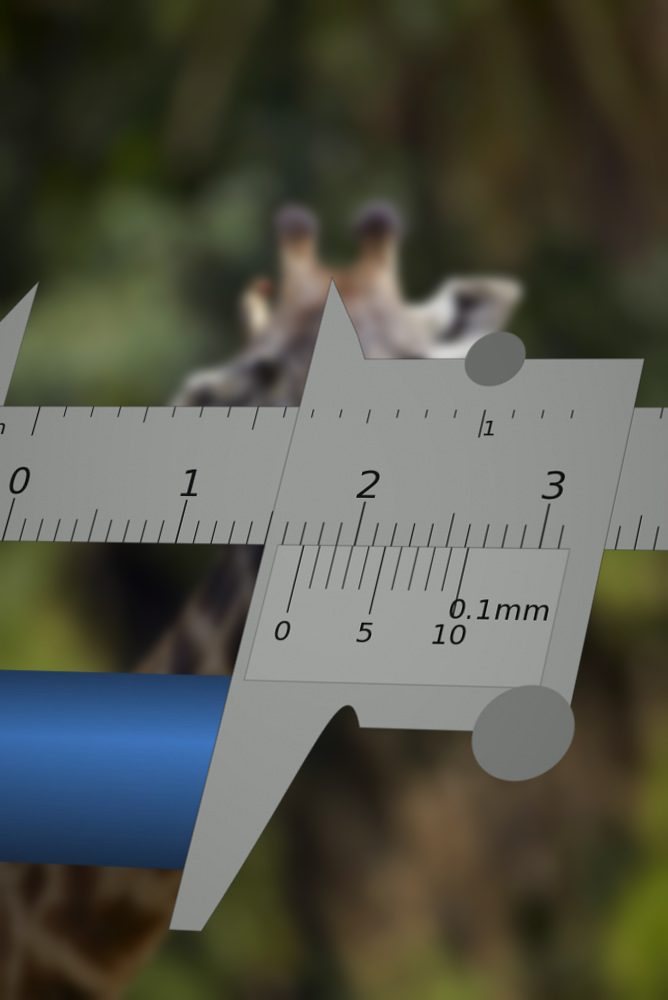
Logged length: {"value": 17.2, "unit": "mm"}
